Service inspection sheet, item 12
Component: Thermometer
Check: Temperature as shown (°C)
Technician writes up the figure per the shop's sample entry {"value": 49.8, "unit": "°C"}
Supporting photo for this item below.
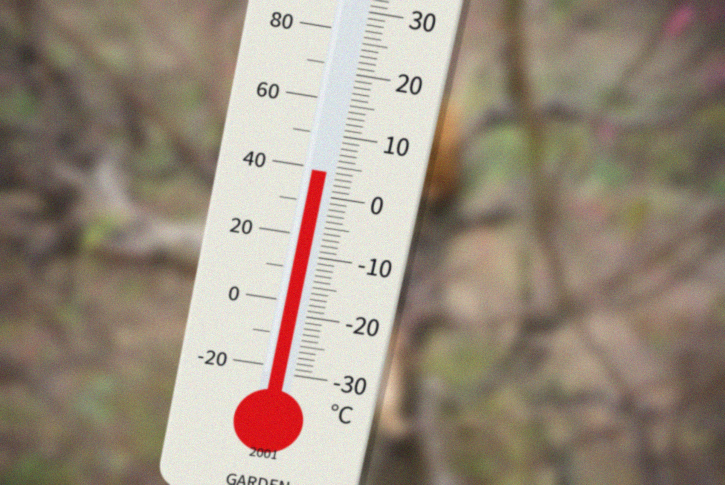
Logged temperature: {"value": 4, "unit": "°C"}
